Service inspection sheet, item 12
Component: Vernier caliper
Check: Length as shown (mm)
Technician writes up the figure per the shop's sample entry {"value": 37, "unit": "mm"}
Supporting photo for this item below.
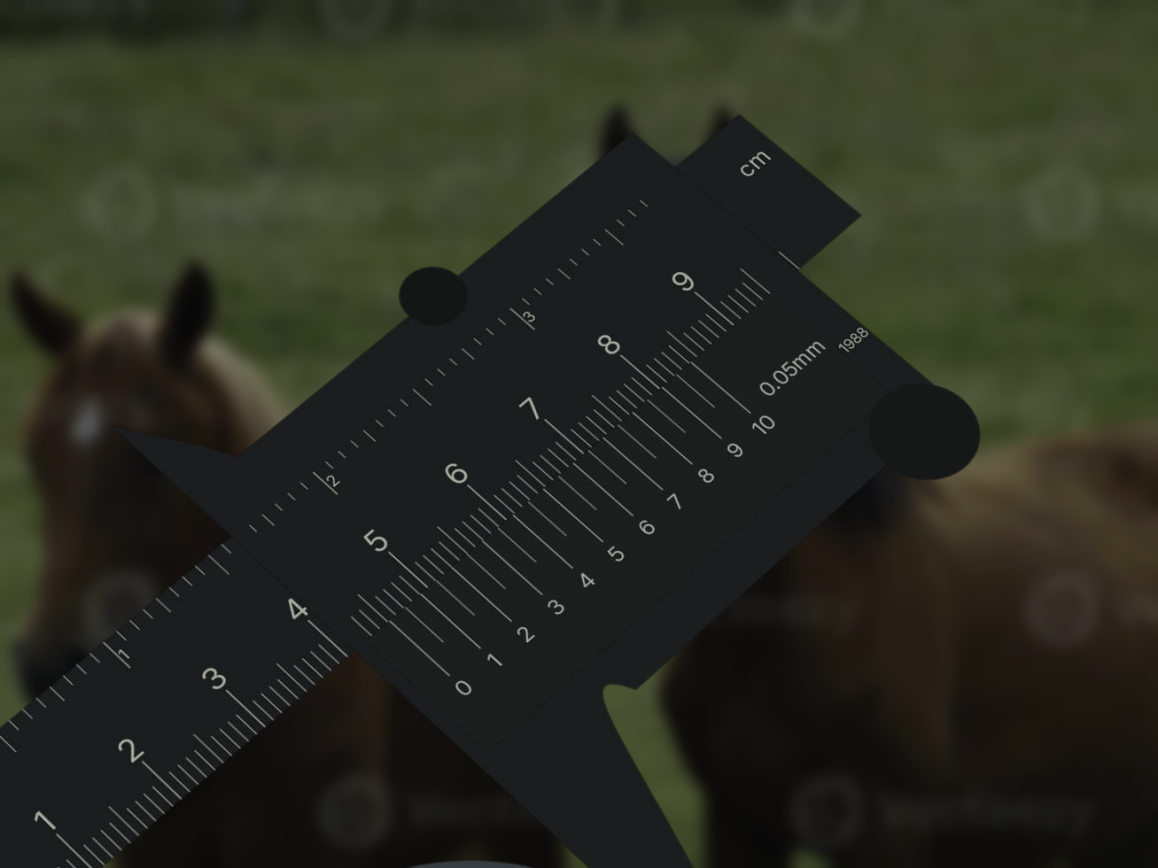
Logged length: {"value": 45.2, "unit": "mm"}
